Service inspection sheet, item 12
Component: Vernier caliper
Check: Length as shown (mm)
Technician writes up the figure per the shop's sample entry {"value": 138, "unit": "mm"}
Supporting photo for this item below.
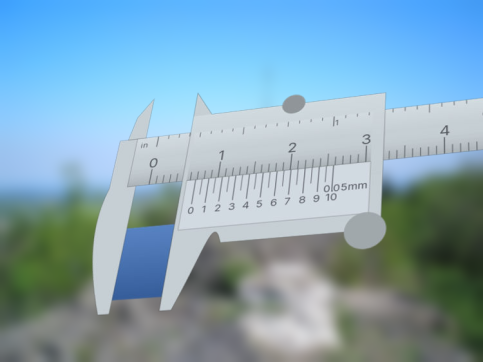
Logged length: {"value": 6.8, "unit": "mm"}
